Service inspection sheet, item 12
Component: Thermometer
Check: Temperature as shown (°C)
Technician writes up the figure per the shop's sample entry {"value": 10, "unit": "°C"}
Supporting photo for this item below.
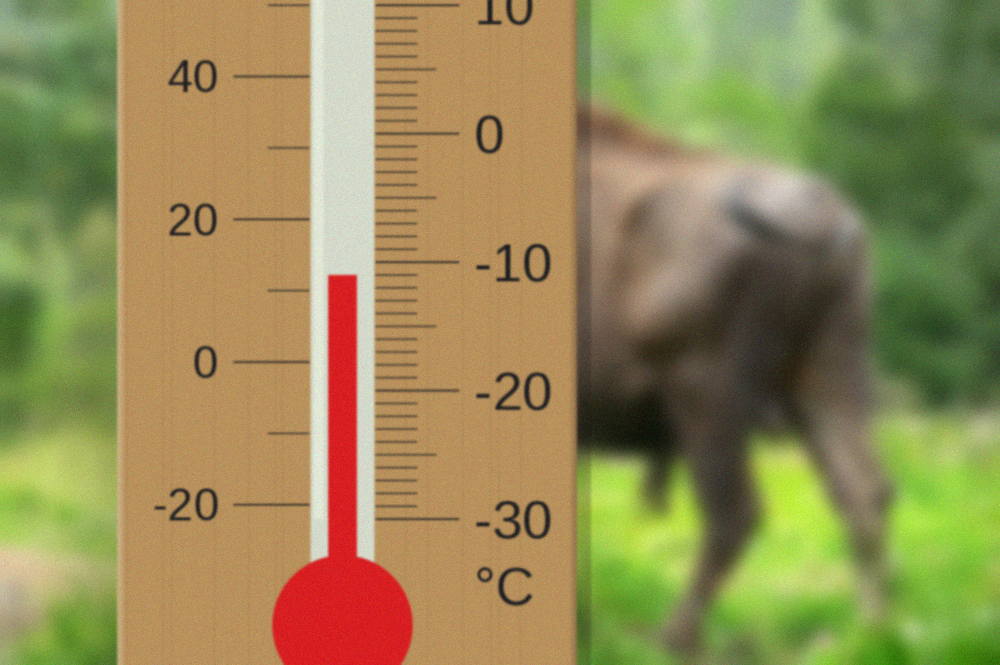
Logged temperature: {"value": -11, "unit": "°C"}
